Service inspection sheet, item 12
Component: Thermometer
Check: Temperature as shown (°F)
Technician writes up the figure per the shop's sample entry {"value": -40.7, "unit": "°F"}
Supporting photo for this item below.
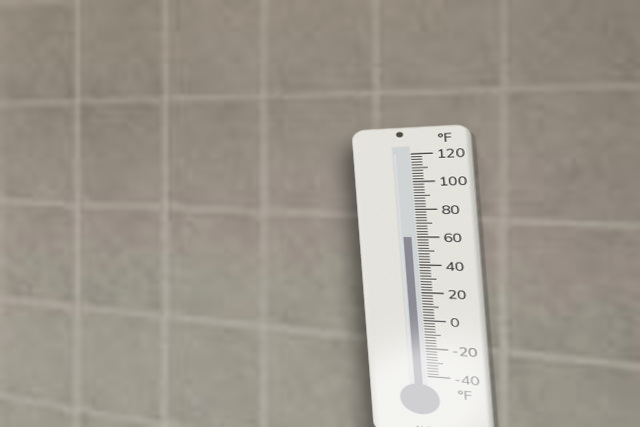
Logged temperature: {"value": 60, "unit": "°F"}
